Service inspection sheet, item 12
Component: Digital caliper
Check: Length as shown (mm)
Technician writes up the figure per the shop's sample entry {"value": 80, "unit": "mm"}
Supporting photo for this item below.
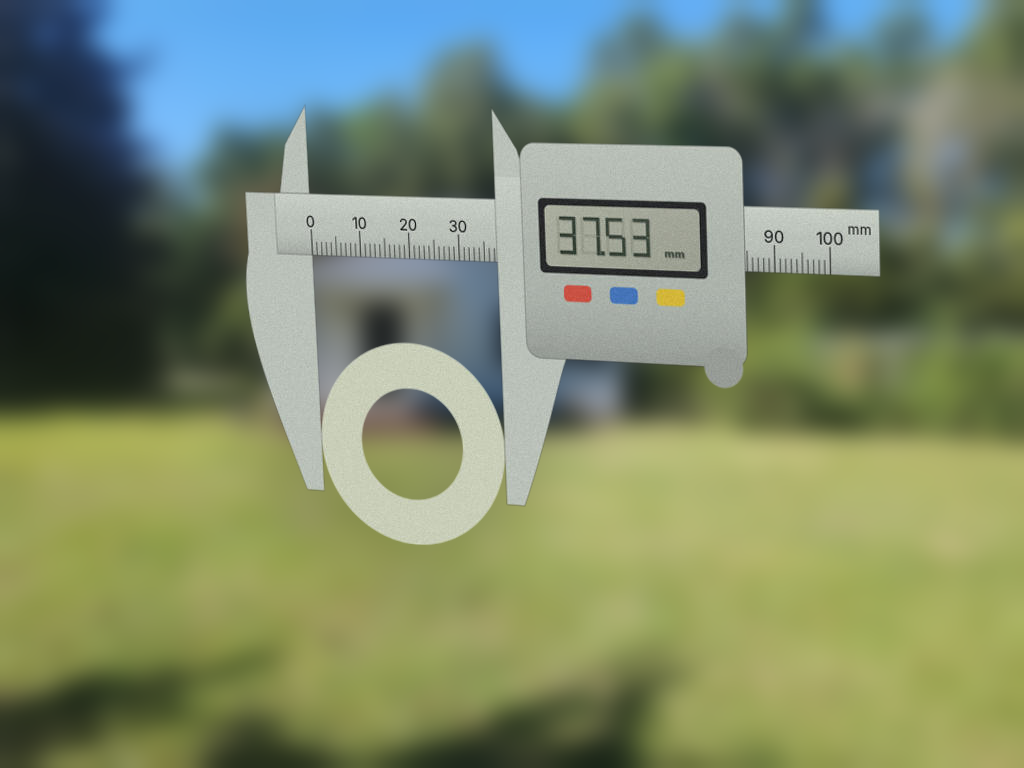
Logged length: {"value": 37.53, "unit": "mm"}
